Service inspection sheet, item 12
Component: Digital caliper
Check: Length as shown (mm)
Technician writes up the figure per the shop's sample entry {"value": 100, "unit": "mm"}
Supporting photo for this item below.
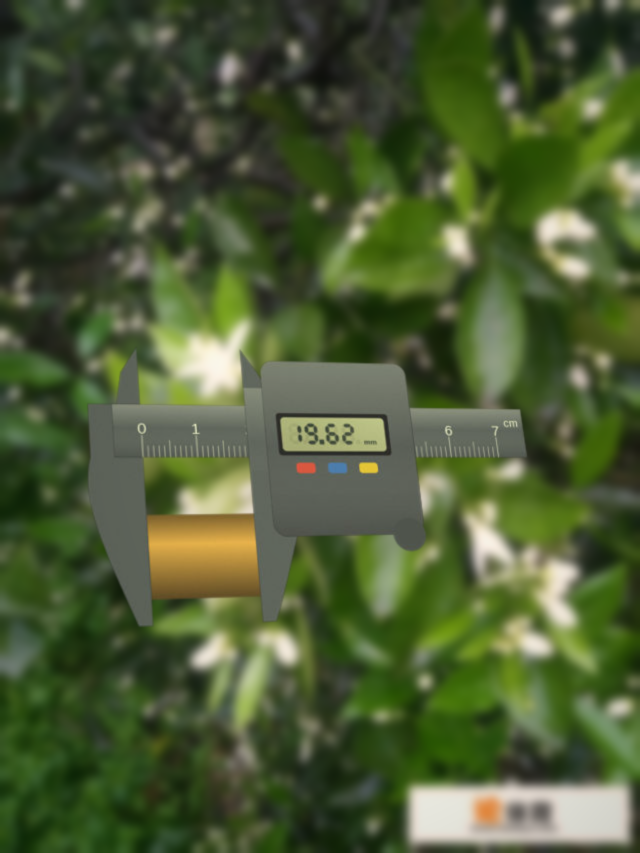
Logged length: {"value": 19.62, "unit": "mm"}
